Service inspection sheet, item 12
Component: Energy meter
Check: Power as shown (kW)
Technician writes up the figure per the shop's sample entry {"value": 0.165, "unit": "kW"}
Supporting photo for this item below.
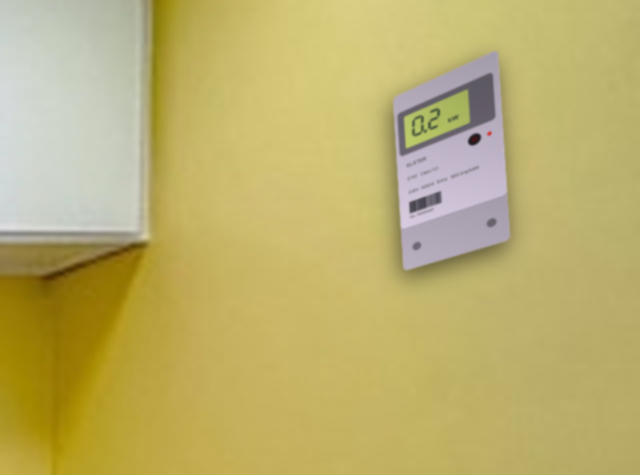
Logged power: {"value": 0.2, "unit": "kW"}
